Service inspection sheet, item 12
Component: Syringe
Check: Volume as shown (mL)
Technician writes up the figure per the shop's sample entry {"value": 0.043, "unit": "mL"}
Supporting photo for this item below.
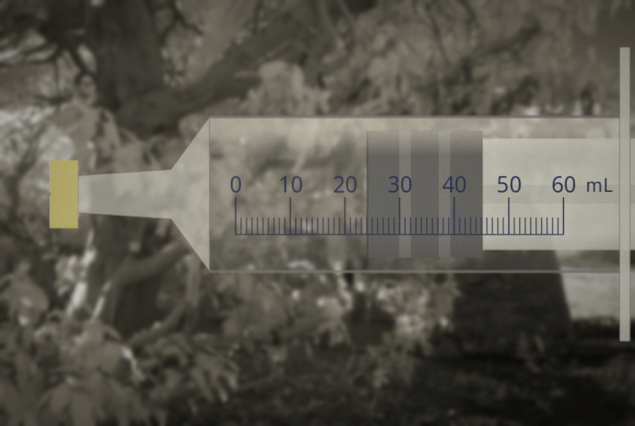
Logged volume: {"value": 24, "unit": "mL"}
